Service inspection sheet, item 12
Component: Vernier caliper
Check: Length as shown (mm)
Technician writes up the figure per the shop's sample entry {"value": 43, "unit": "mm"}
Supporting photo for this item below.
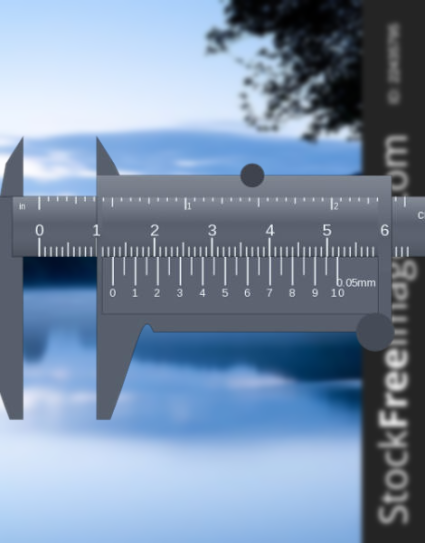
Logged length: {"value": 12.8, "unit": "mm"}
